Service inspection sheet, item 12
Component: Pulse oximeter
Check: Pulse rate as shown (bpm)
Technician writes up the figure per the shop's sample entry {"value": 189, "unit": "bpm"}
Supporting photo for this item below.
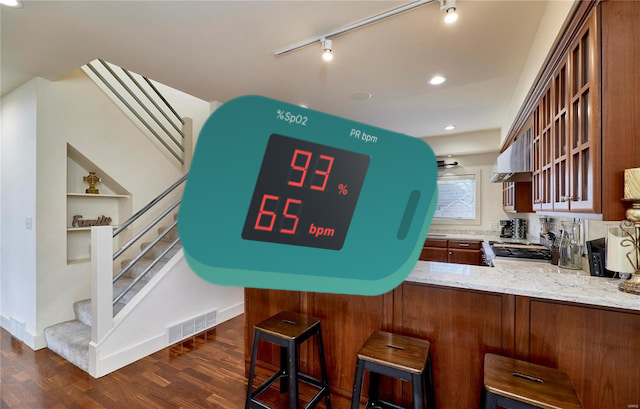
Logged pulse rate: {"value": 65, "unit": "bpm"}
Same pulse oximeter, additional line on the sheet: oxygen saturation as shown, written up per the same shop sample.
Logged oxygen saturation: {"value": 93, "unit": "%"}
